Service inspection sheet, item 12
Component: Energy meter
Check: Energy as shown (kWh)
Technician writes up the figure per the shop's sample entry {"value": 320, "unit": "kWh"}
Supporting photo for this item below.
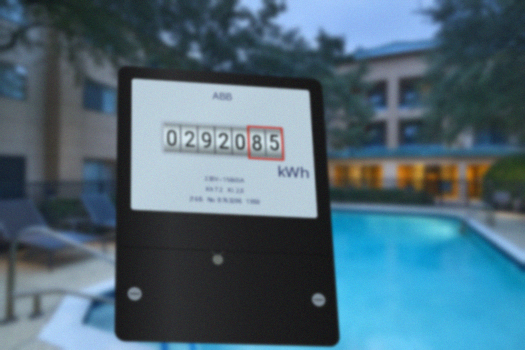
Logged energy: {"value": 2920.85, "unit": "kWh"}
